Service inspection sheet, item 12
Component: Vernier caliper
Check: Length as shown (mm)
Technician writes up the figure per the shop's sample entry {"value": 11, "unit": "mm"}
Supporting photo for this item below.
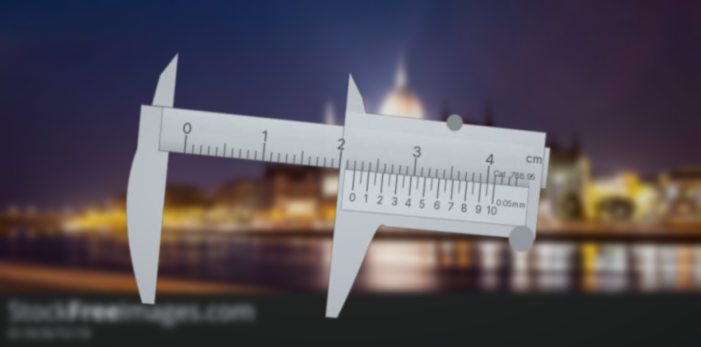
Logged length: {"value": 22.0, "unit": "mm"}
